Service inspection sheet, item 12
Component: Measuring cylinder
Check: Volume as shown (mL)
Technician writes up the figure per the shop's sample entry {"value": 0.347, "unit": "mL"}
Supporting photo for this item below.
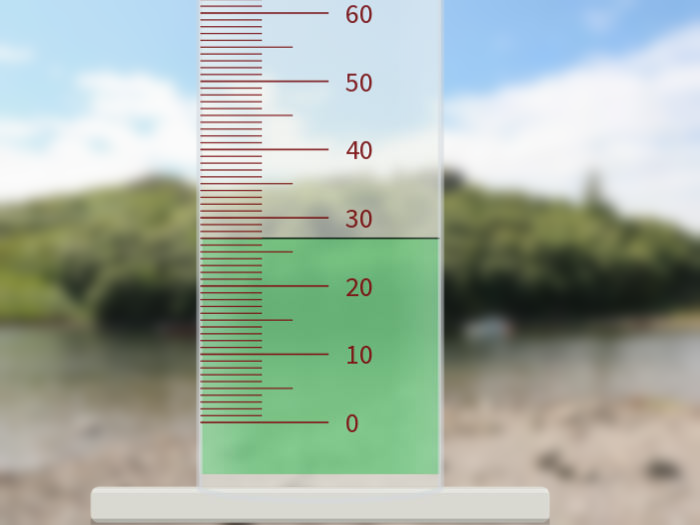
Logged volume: {"value": 27, "unit": "mL"}
